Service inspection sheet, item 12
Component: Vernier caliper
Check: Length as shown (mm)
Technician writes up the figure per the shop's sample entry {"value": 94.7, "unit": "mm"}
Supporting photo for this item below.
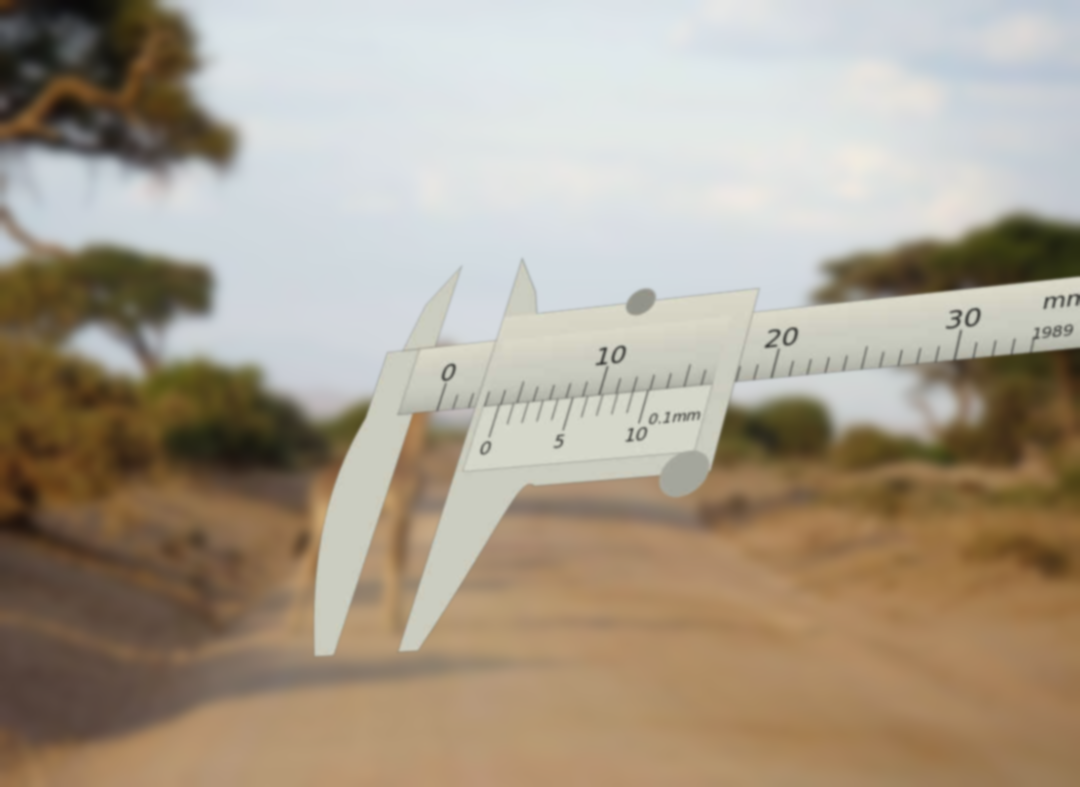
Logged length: {"value": 3.9, "unit": "mm"}
